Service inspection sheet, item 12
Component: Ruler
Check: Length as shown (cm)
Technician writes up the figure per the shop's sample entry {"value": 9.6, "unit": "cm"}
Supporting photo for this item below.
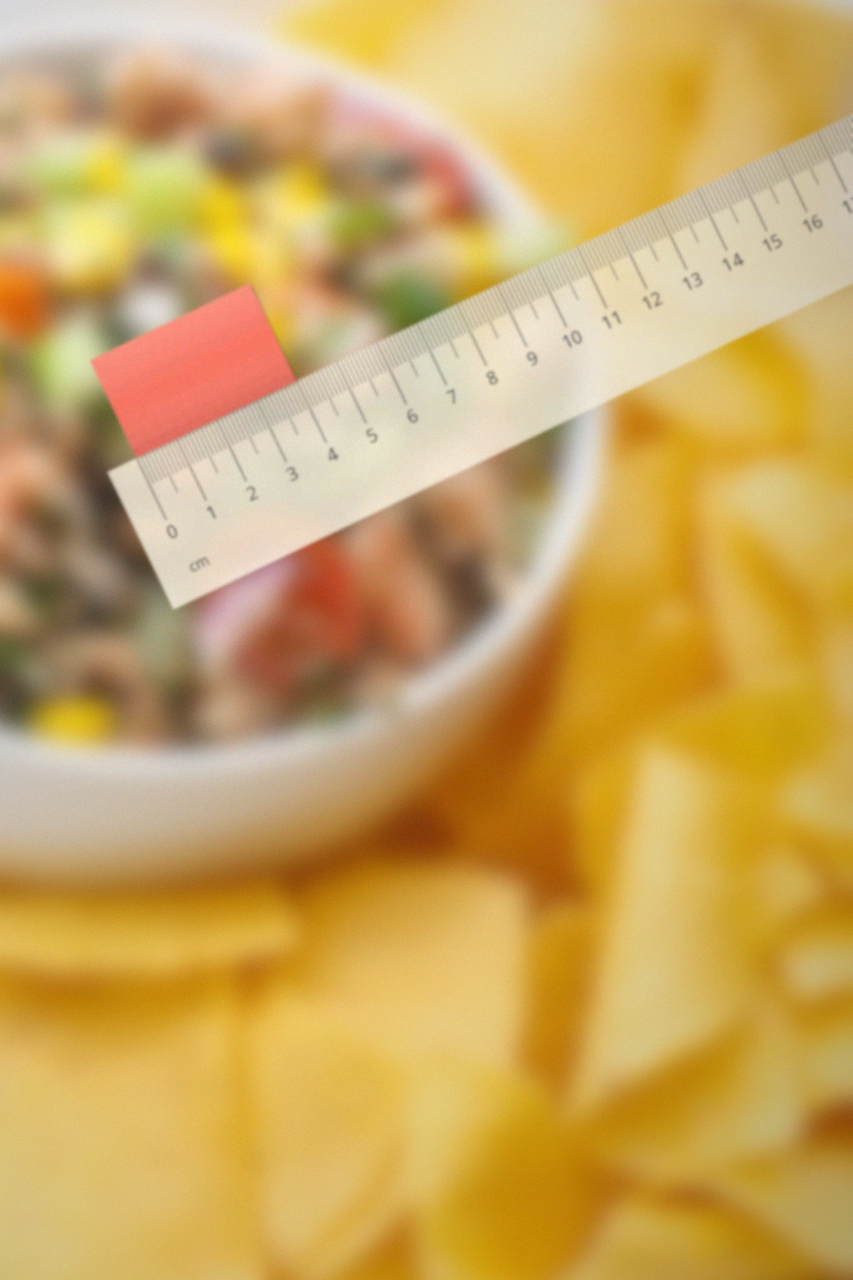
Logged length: {"value": 4, "unit": "cm"}
